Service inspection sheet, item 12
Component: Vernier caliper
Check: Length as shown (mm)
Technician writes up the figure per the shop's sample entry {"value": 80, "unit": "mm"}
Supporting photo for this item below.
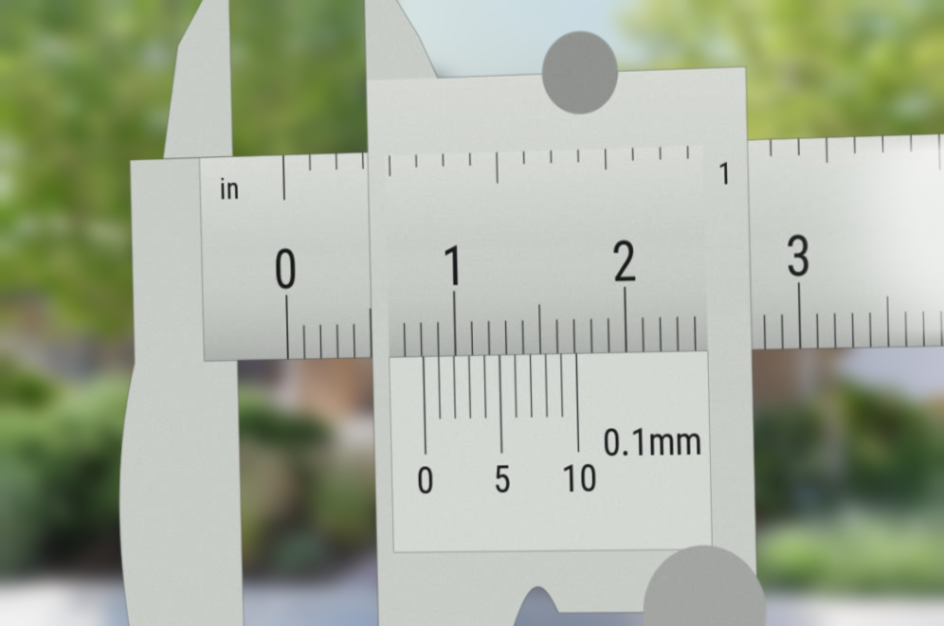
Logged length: {"value": 8.1, "unit": "mm"}
